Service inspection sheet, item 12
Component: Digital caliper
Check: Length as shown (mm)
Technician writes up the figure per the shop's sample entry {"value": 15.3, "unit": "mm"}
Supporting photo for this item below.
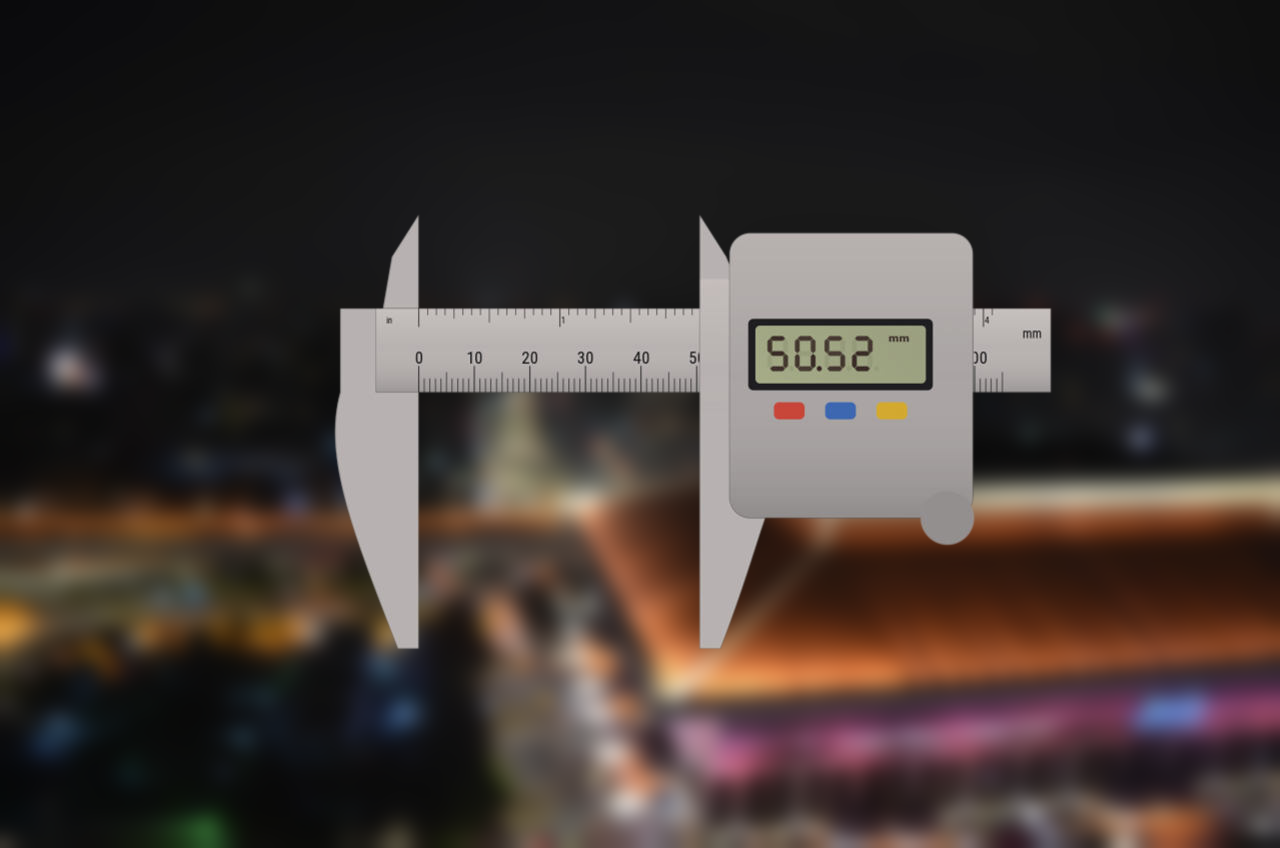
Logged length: {"value": 50.52, "unit": "mm"}
